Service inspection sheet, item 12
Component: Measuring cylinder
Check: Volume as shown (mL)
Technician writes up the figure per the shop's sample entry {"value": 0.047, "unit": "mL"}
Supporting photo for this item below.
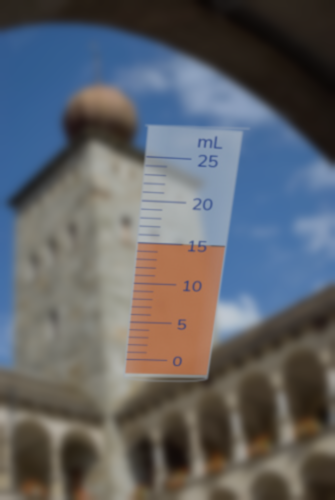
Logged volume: {"value": 15, "unit": "mL"}
